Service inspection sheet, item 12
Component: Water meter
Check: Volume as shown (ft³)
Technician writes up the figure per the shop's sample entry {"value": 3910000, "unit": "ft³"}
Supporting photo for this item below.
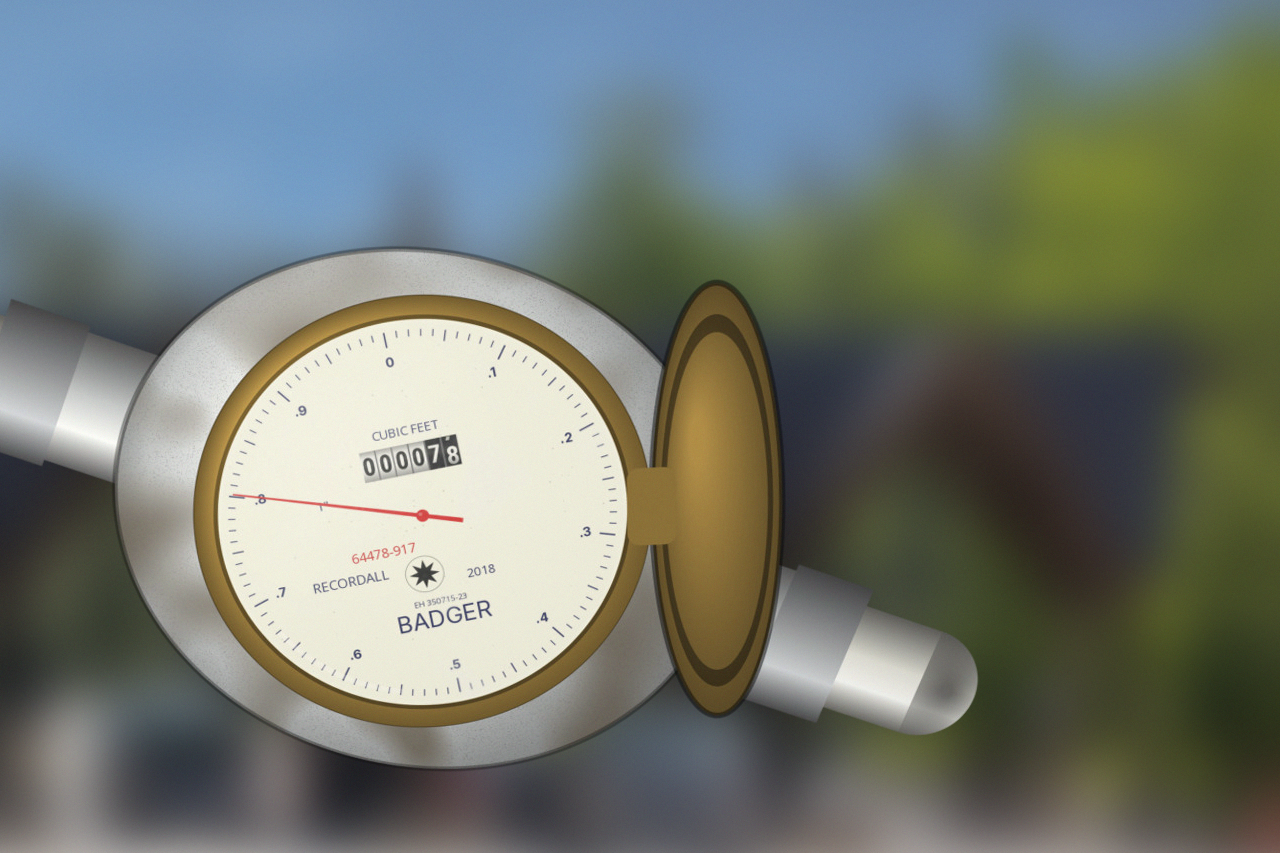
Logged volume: {"value": 77.80, "unit": "ft³"}
